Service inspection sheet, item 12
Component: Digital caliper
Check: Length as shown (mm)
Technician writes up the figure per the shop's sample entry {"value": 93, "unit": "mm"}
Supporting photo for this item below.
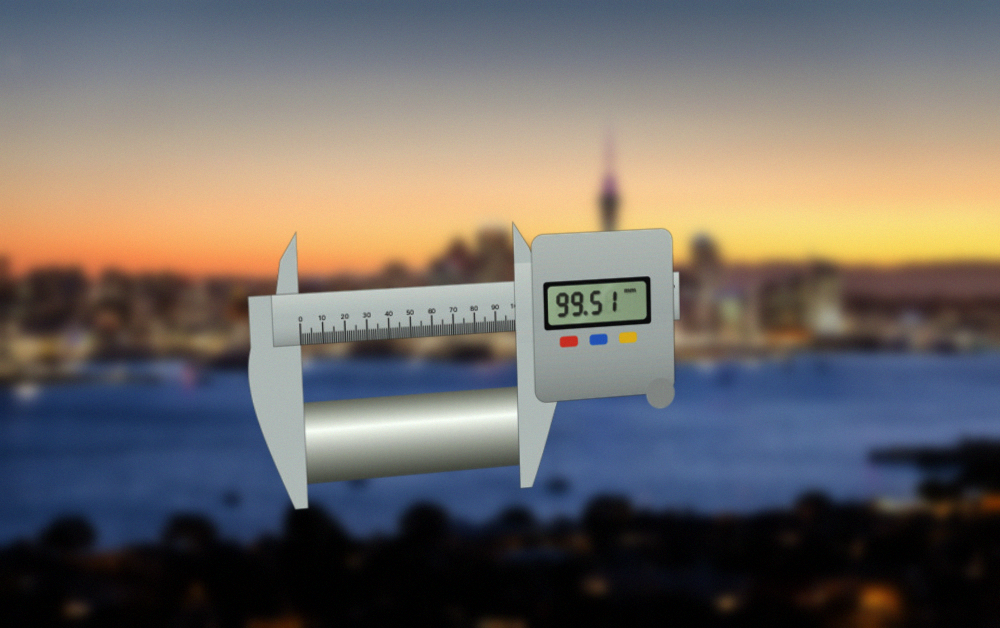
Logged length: {"value": 99.51, "unit": "mm"}
